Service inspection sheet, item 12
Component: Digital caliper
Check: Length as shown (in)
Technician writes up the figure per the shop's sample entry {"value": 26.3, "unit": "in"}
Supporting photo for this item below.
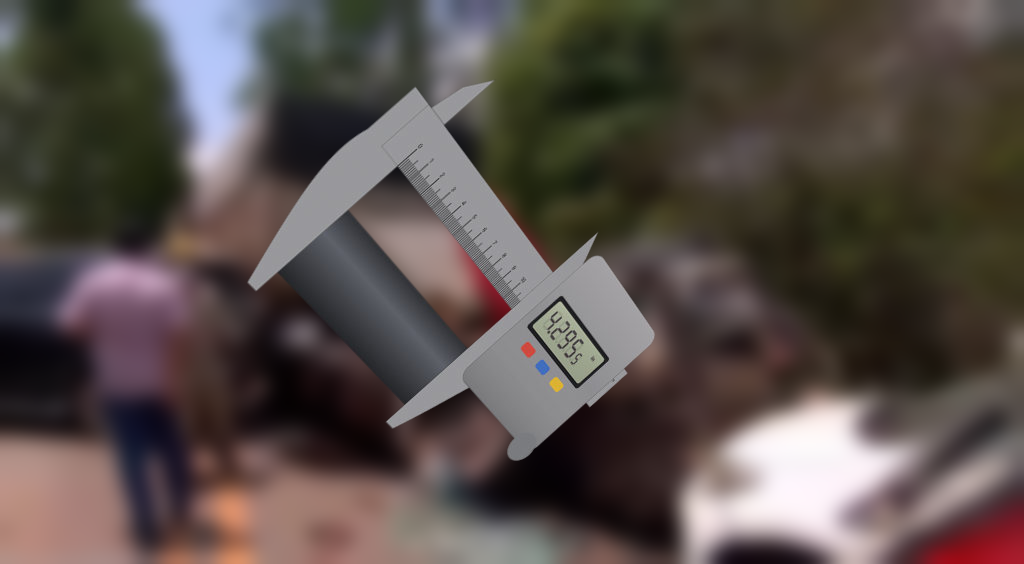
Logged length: {"value": 4.2955, "unit": "in"}
